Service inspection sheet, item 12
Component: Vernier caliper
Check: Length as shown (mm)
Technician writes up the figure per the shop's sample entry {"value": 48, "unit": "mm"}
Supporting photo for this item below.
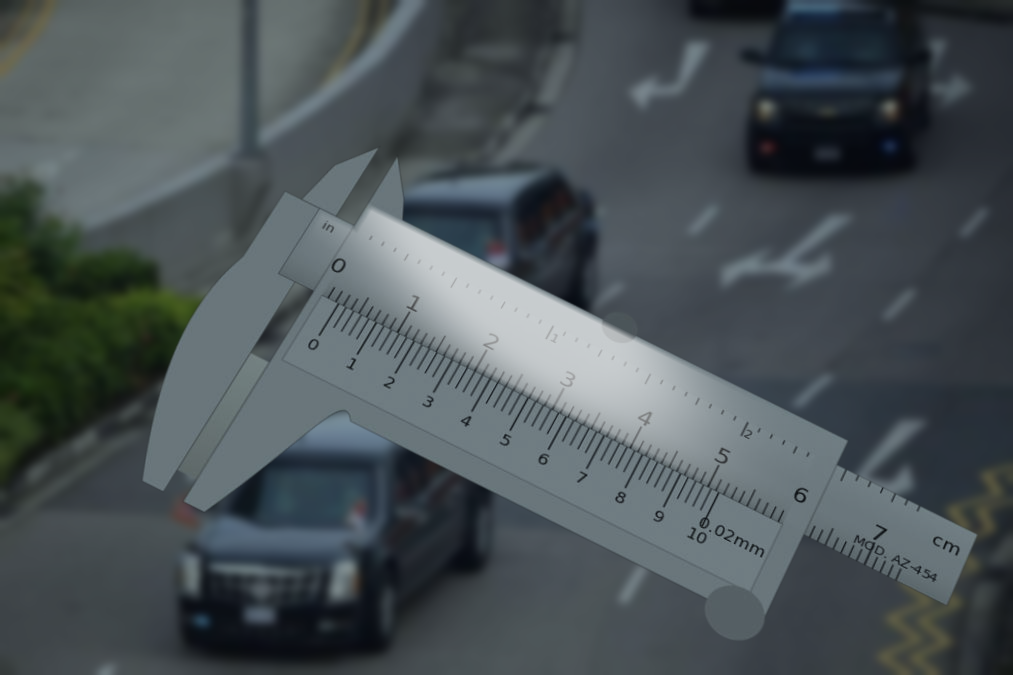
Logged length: {"value": 2.4, "unit": "mm"}
